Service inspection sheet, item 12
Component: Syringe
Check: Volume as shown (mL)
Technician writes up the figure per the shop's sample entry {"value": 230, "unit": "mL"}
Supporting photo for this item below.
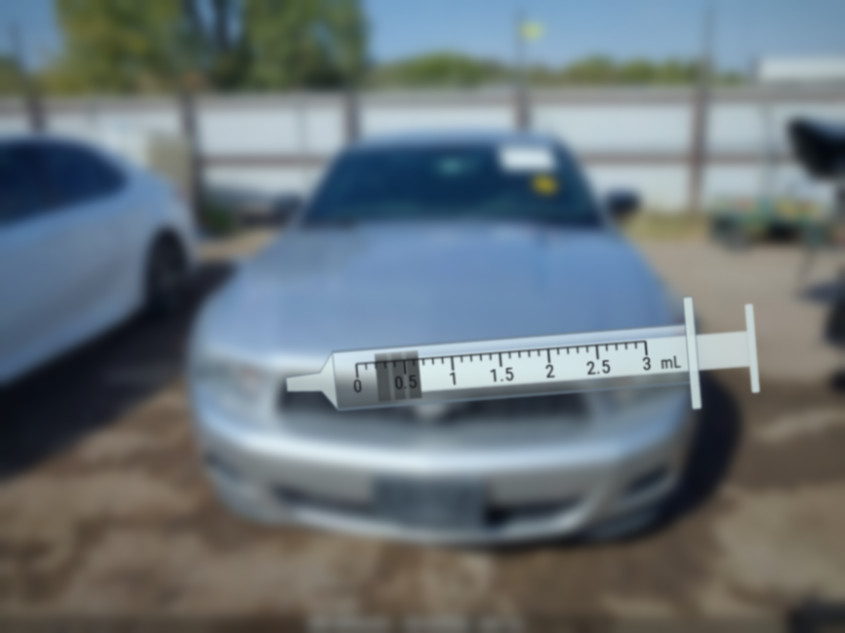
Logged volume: {"value": 0.2, "unit": "mL"}
